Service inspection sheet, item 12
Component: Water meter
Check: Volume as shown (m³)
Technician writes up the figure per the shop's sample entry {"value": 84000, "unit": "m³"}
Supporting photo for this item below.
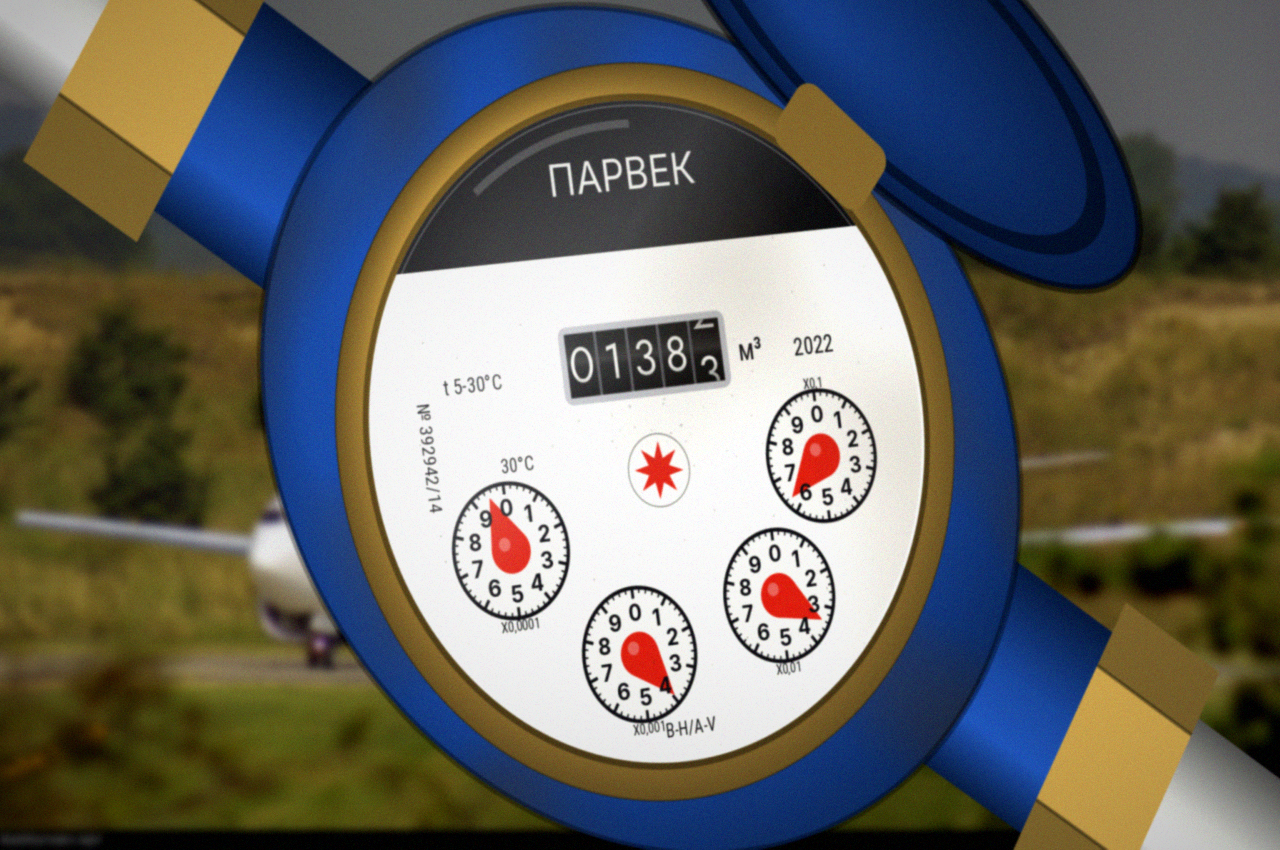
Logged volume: {"value": 1382.6339, "unit": "m³"}
